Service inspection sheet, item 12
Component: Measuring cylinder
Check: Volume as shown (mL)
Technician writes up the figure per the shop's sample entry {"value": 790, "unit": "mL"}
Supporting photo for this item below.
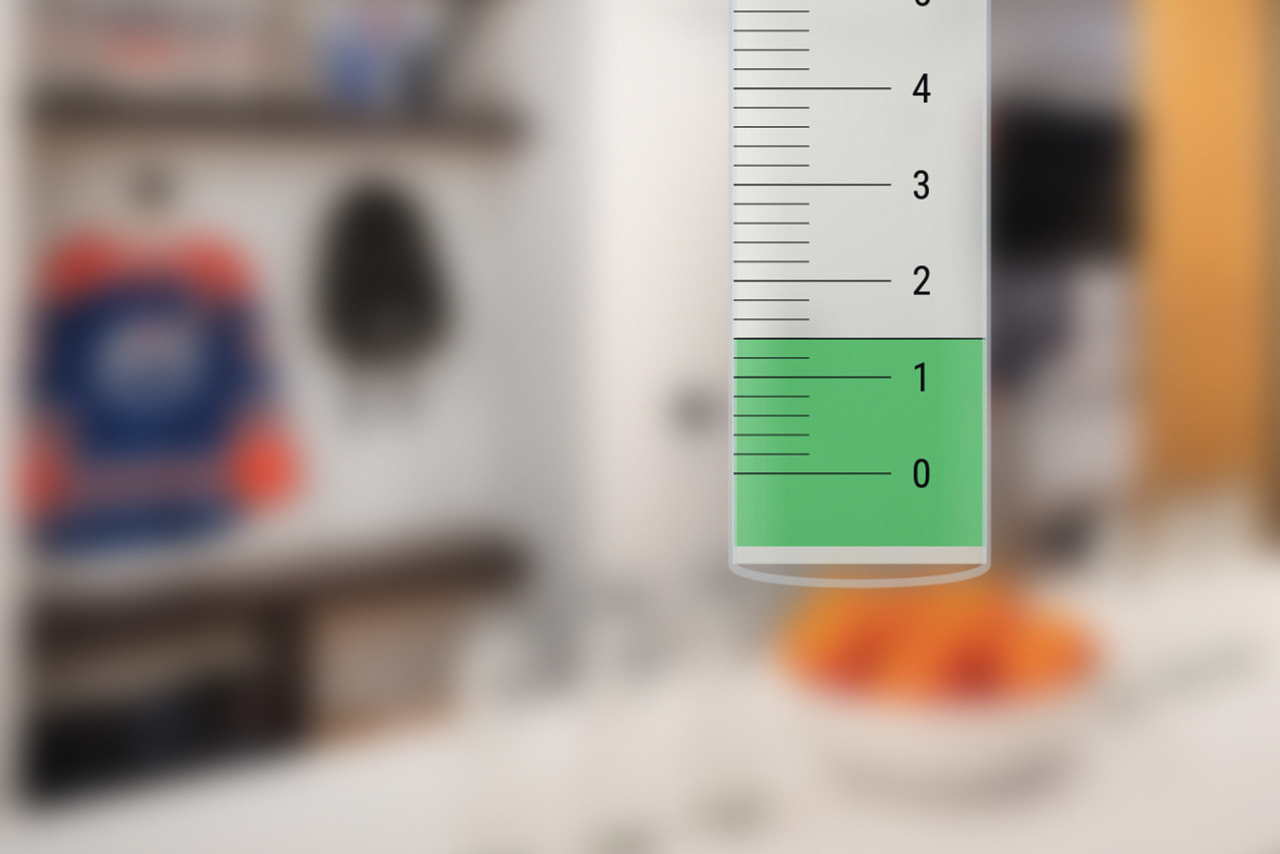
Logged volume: {"value": 1.4, "unit": "mL"}
